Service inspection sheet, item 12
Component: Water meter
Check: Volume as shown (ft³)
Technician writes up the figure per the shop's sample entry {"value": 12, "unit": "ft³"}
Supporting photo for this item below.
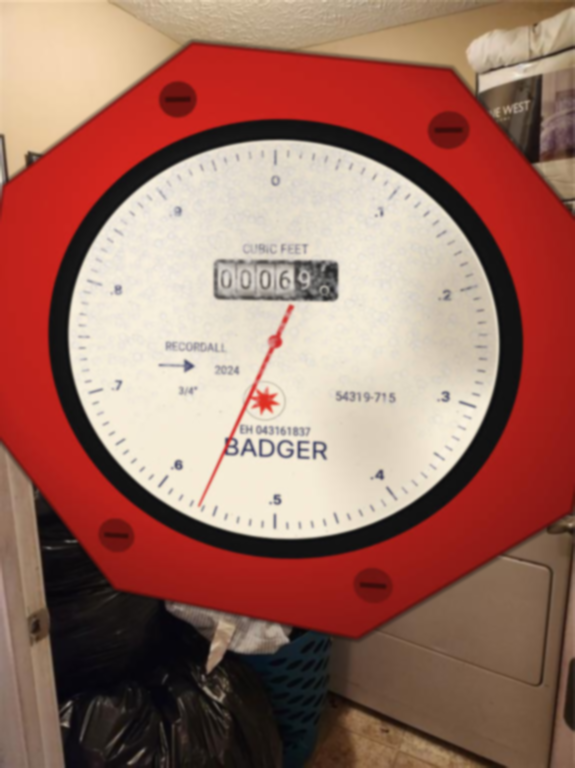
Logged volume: {"value": 697.56, "unit": "ft³"}
